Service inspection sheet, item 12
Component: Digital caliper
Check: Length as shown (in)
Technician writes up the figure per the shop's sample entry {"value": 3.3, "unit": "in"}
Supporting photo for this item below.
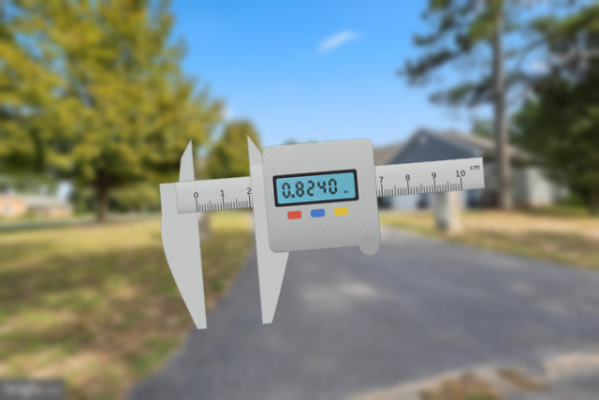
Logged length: {"value": 0.8240, "unit": "in"}
